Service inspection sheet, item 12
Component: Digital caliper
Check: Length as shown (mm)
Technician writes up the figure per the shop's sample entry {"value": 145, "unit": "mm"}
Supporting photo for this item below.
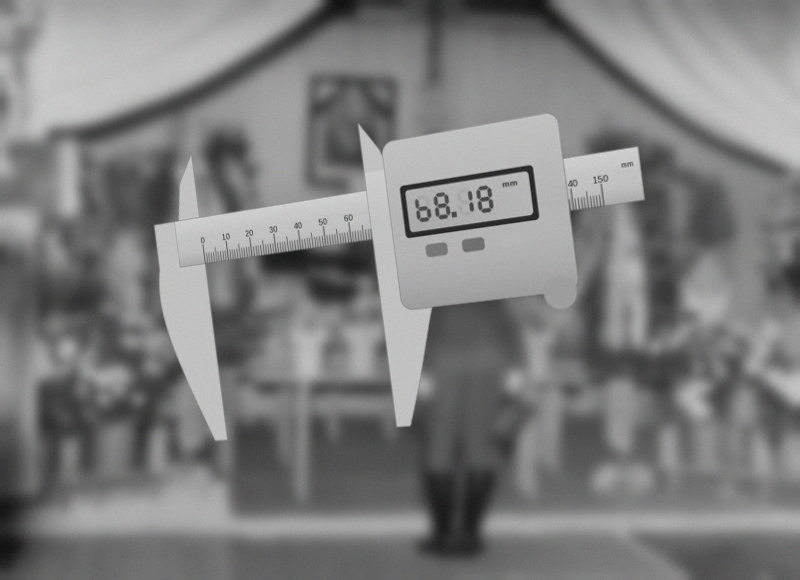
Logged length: {"value": 68.18, "unit": "mm"}
